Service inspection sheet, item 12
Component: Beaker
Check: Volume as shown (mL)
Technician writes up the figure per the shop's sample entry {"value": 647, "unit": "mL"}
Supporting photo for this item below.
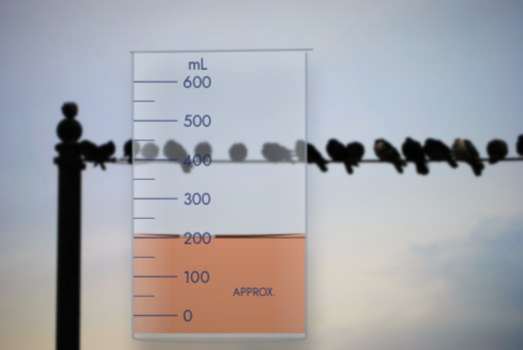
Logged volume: {"value": 200, "unit": "mL"}
